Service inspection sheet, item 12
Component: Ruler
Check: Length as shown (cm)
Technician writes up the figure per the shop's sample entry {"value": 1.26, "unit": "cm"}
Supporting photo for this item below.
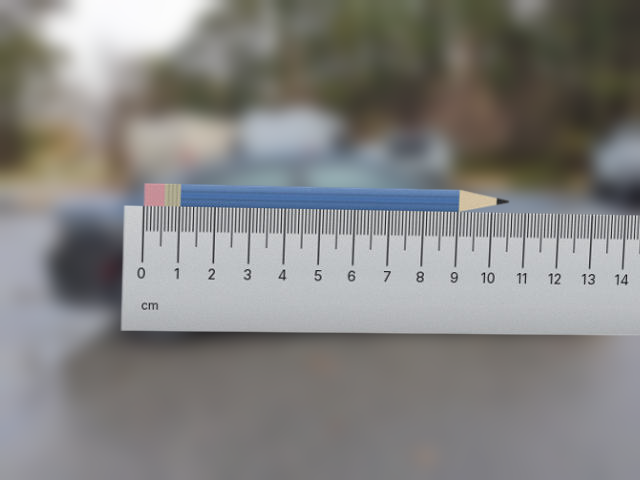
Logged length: {"value": 10.5, "unit": "cm"}
